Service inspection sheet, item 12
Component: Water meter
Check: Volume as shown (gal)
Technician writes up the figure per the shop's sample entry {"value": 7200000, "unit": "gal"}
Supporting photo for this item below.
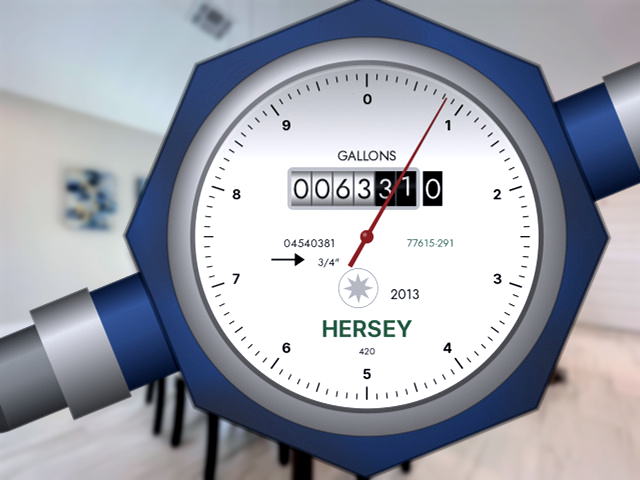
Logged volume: {"value": 63310.8, "unit": "gal"}
